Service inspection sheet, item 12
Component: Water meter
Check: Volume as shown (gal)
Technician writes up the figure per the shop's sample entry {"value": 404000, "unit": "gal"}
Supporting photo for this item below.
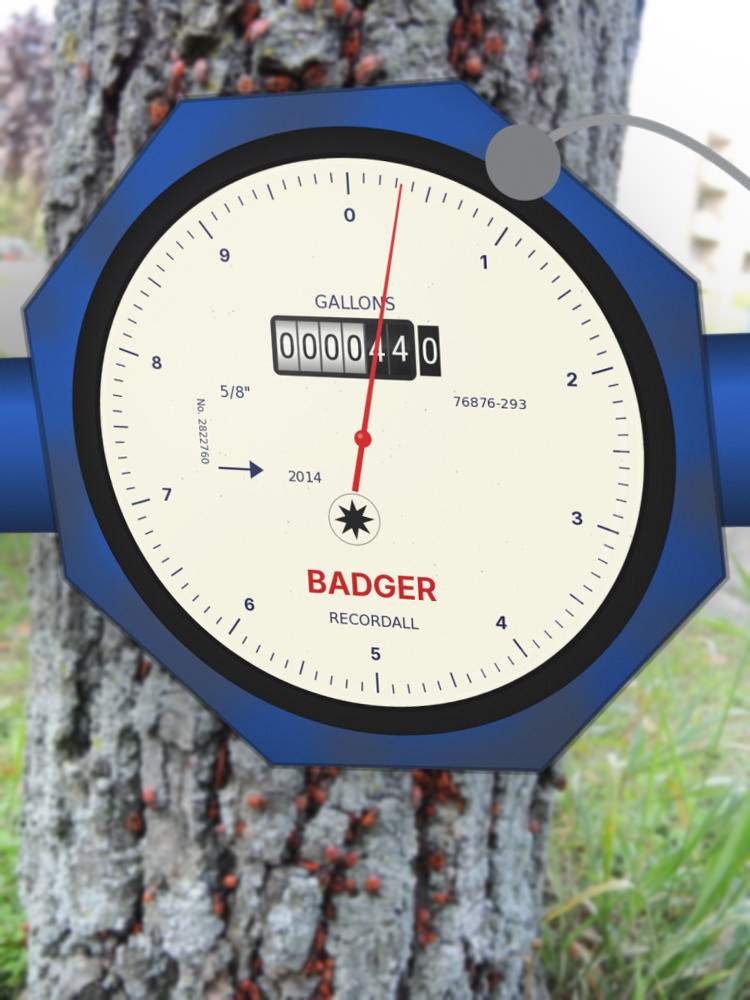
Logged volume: {"value": 440.3, "unit": "gal"}
